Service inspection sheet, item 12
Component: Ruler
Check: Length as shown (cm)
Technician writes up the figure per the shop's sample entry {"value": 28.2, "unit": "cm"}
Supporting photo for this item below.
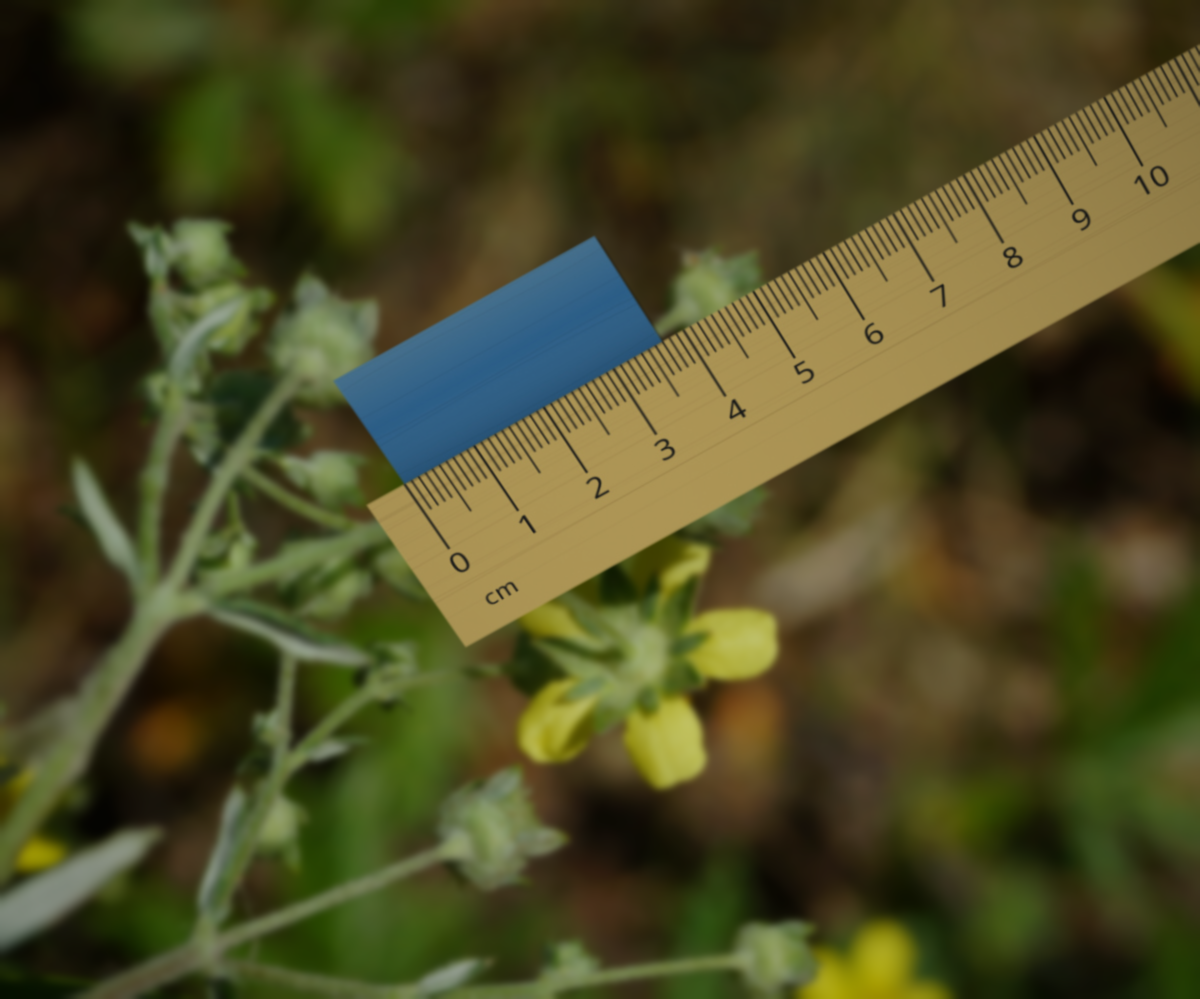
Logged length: {"value": 3.7, "unit": "cm"}
